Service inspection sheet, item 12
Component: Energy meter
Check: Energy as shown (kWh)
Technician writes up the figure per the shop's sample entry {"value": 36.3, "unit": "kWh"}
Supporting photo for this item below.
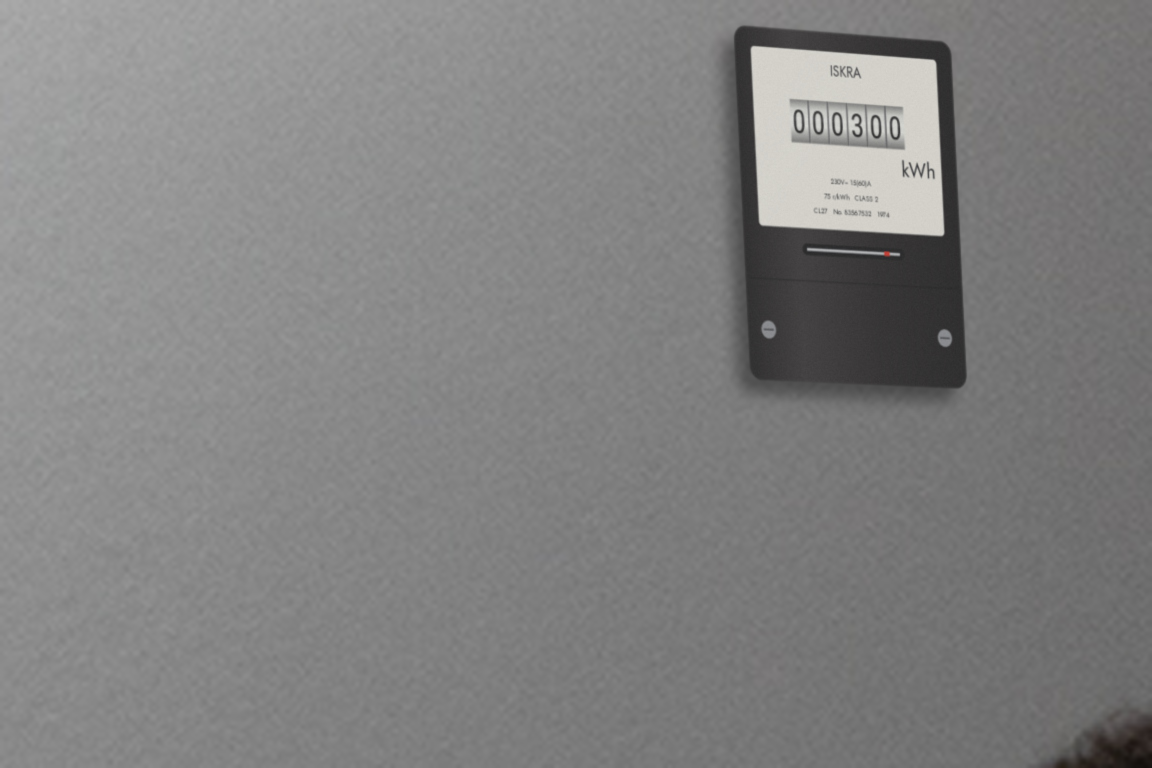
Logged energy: {"value": 300, "unit": "kWh"}
